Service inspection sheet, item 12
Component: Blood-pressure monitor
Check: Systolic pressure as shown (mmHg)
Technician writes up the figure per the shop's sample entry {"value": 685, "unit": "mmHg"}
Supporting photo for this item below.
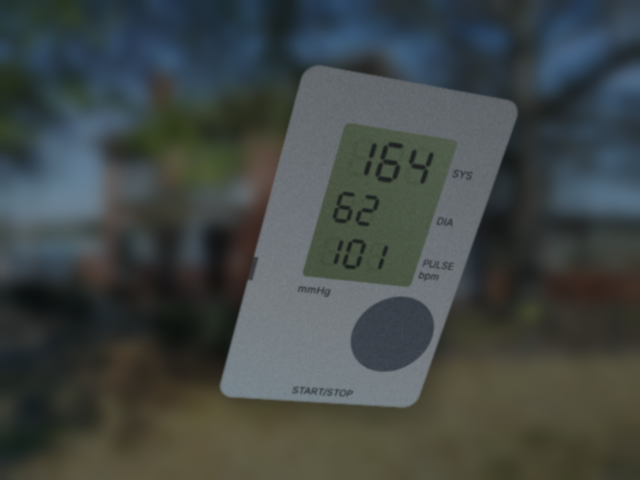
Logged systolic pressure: {"value": 164, "unit": "mmHg"}
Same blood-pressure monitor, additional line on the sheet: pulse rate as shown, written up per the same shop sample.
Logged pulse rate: {"value": 101, "unit": "bpm"}
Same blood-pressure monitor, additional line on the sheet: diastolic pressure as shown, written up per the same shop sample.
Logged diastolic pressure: {"value": 62, "unit": "mmHg"}
